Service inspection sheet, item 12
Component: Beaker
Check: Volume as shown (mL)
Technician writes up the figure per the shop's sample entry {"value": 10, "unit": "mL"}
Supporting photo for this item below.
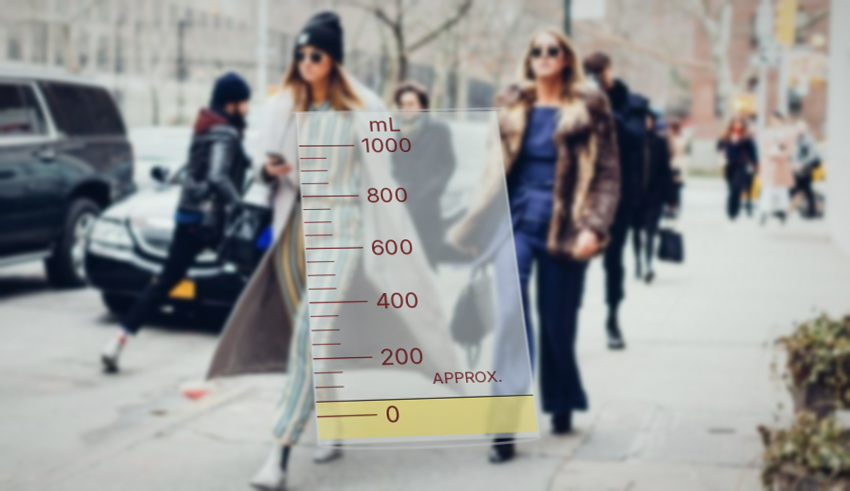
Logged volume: {"value": 50, "unit": "mL"}
